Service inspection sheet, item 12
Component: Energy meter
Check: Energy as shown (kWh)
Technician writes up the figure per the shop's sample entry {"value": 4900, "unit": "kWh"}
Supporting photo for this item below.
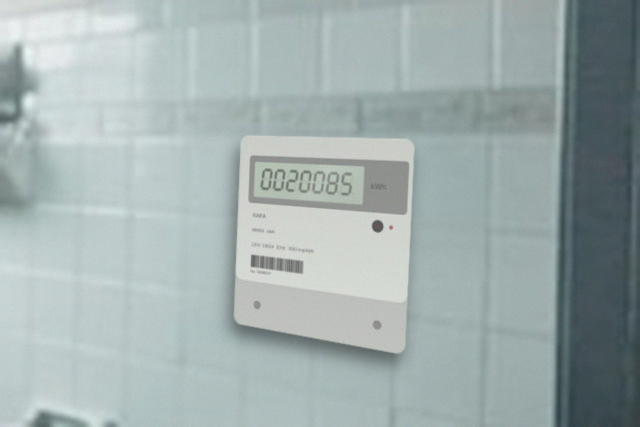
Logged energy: {"value": 20085, "unit": "kWh"}
